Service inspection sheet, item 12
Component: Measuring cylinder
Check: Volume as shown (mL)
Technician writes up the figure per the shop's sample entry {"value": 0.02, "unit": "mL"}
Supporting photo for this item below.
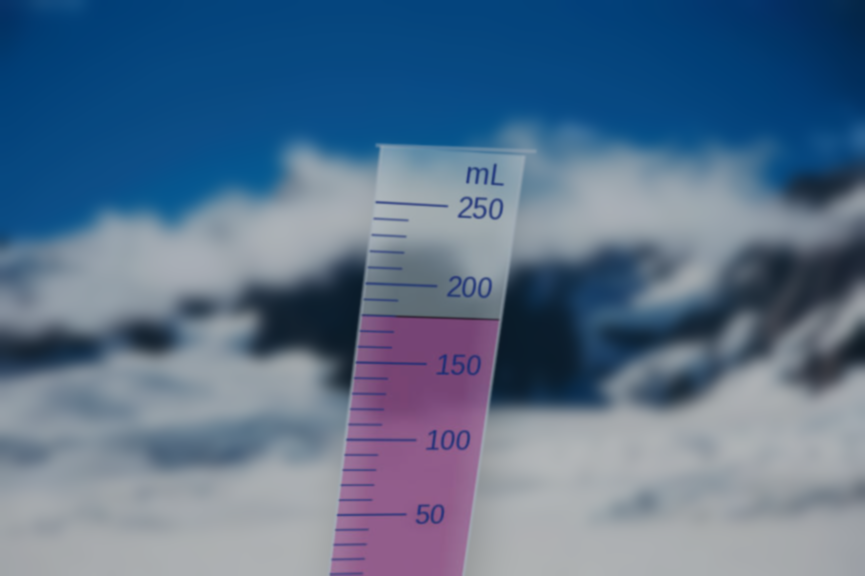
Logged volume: {"value": 180, "unit": "mL"}
